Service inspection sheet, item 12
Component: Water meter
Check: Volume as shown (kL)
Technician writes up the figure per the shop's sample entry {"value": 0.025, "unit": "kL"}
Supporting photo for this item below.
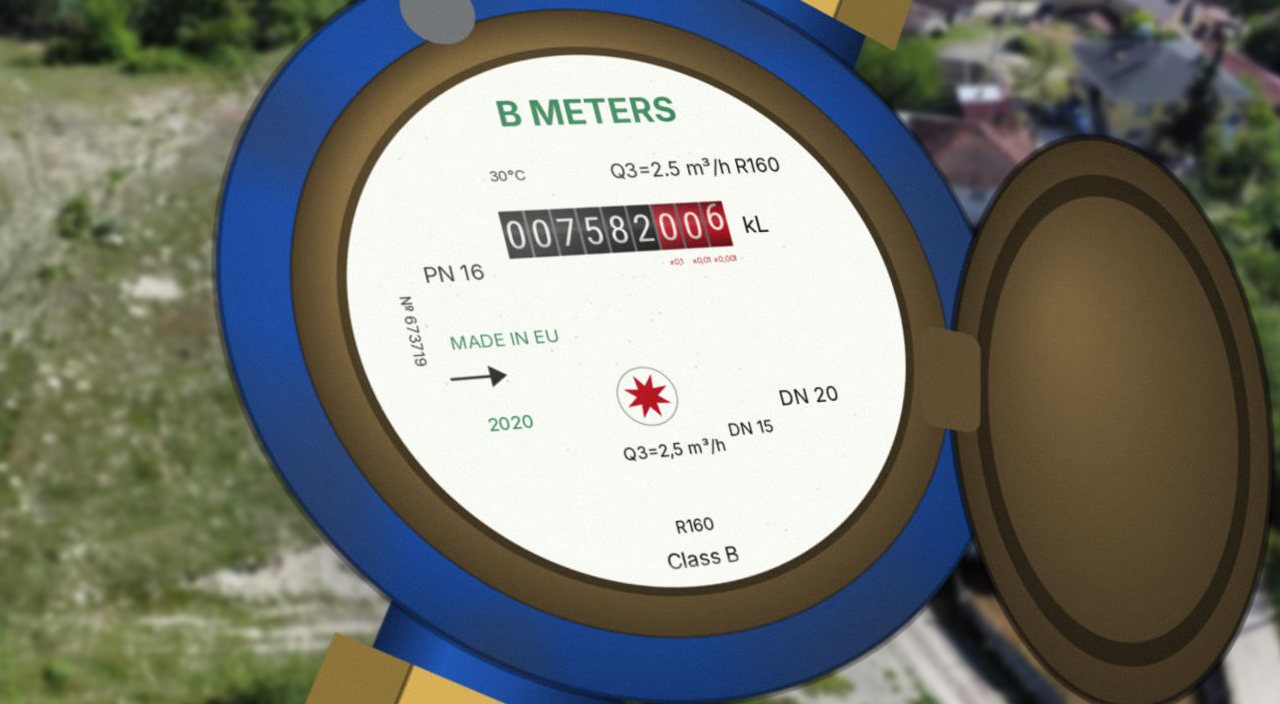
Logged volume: {"value": 7582.006, "unit": "kL"}
